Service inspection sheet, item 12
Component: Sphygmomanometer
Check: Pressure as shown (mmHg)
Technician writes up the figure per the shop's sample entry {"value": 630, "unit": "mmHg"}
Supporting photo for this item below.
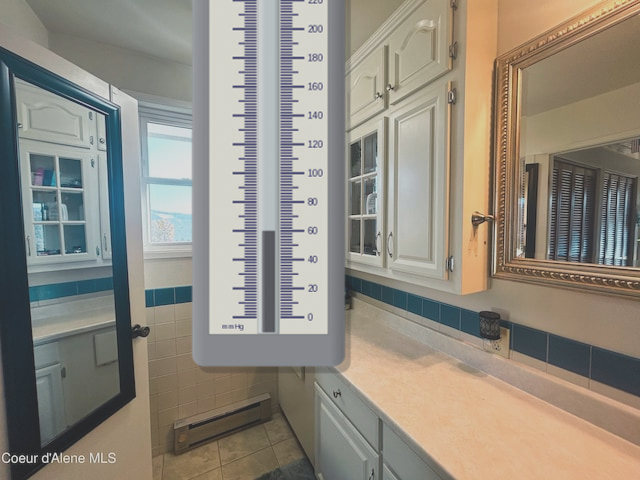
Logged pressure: {"value": 60, "unit": "mmHg"}
